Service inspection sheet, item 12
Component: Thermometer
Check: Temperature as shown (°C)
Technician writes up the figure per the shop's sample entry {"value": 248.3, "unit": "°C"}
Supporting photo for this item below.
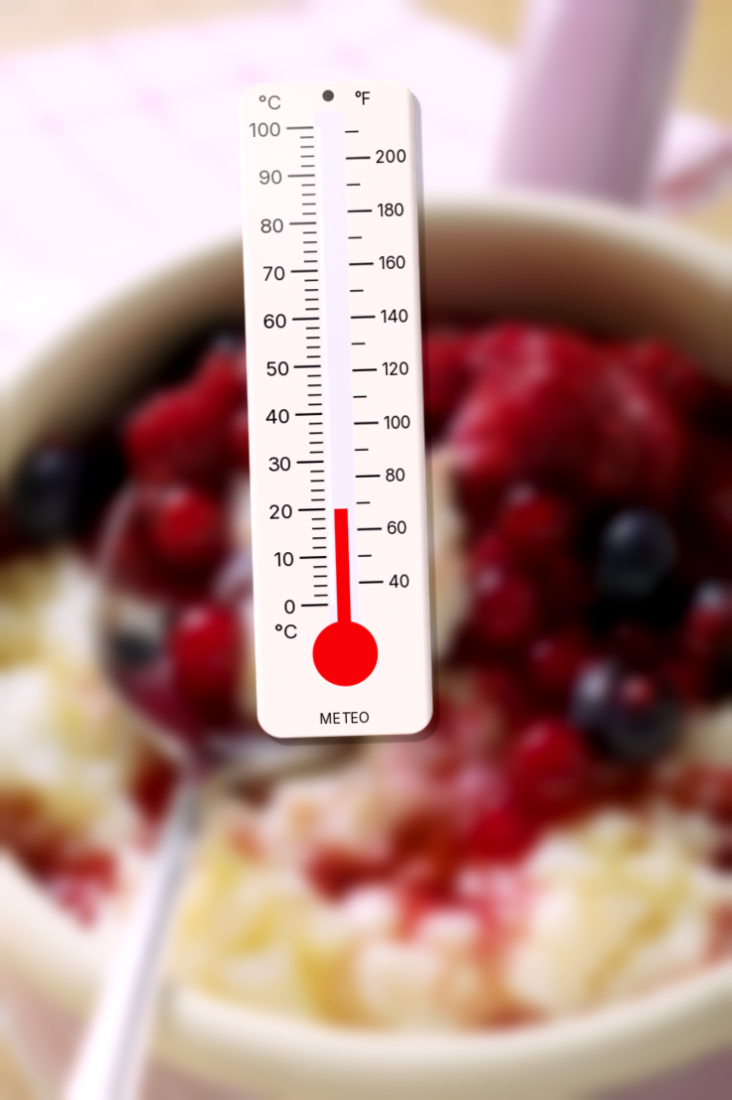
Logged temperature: {"value": 20, "unit": "°C"}
